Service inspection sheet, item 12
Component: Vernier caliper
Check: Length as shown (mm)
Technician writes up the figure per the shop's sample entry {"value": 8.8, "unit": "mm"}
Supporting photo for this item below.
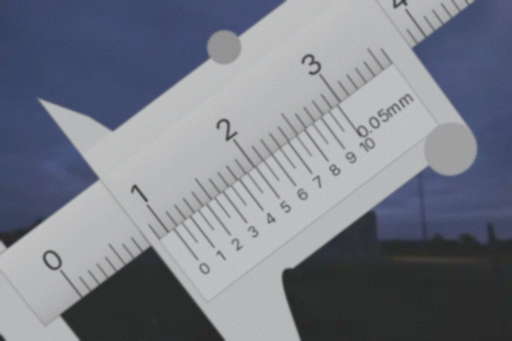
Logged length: {"value": 10.6, "unit": "mm"}
